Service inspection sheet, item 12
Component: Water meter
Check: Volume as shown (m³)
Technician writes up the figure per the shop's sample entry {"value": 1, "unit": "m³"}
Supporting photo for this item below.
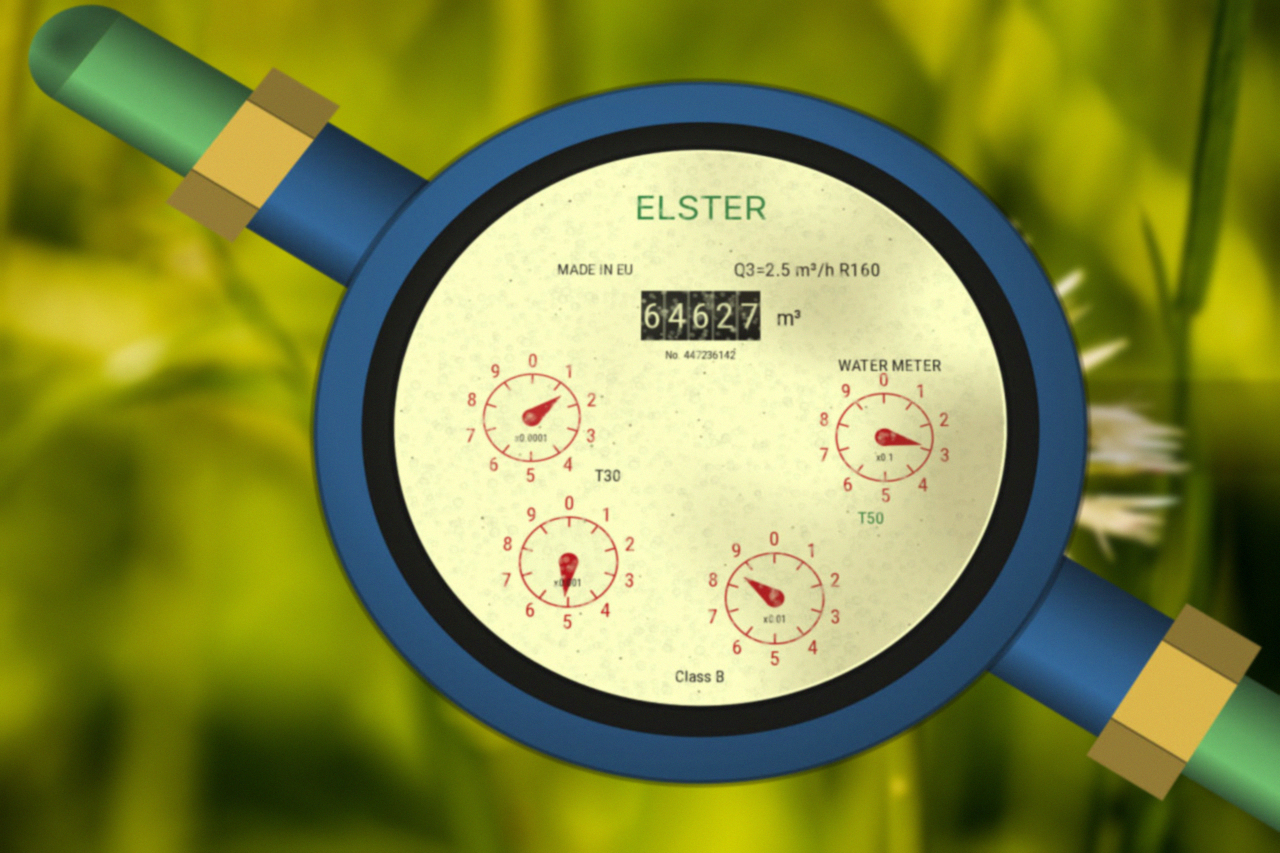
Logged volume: {"value": 64627.2851, "unit": "m³"}
